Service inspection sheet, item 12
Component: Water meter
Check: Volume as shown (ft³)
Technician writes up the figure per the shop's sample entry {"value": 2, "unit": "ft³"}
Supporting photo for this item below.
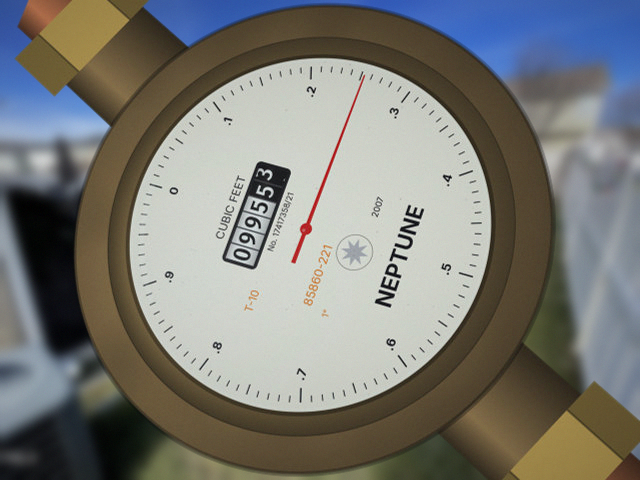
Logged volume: {"value": 99553.25, "unit": "ft³"}
